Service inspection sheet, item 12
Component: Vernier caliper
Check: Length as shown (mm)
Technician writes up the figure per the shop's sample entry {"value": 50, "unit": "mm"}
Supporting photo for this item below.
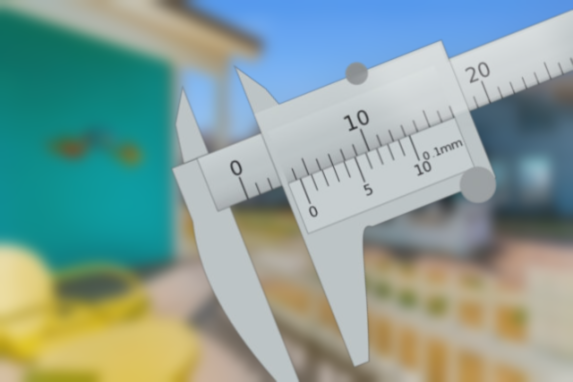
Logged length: {"value": 4.3, "unit": "mm"}
